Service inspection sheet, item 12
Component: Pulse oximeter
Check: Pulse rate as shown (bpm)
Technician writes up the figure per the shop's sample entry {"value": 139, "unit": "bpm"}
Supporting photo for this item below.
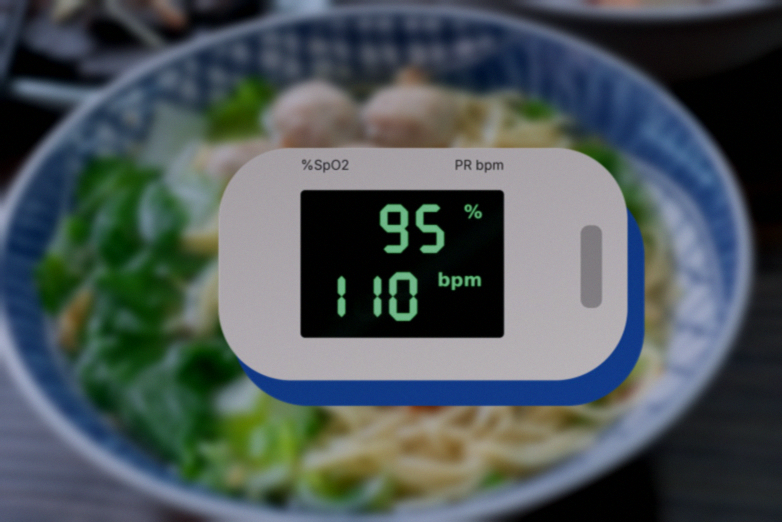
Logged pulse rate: {"value": 110, "unit": "bpm"}
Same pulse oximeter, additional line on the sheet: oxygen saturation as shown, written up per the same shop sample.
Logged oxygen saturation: {"value": 95, "unit": "%"}
